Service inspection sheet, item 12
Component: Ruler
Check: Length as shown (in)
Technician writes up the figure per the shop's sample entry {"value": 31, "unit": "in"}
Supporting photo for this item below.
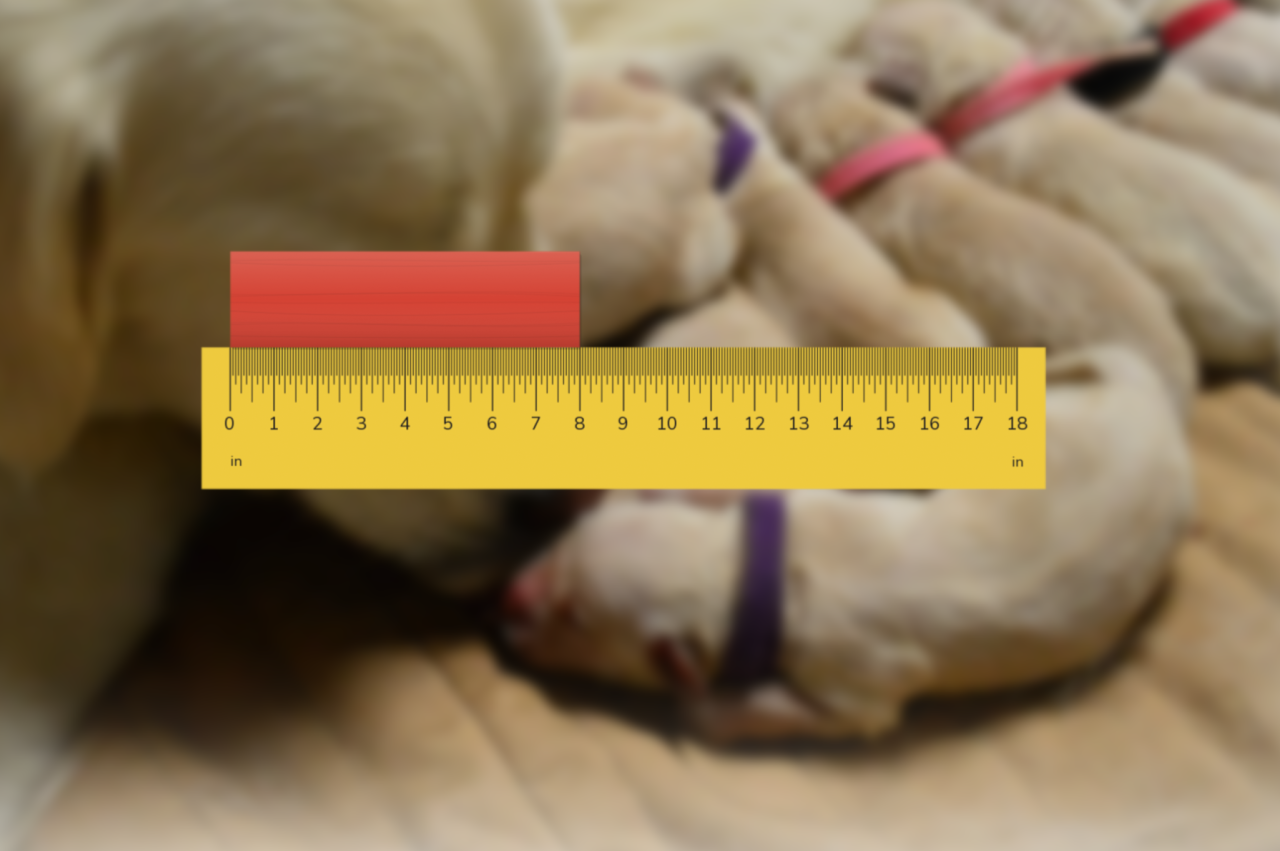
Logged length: {"value": 8, "unit": "in"}
